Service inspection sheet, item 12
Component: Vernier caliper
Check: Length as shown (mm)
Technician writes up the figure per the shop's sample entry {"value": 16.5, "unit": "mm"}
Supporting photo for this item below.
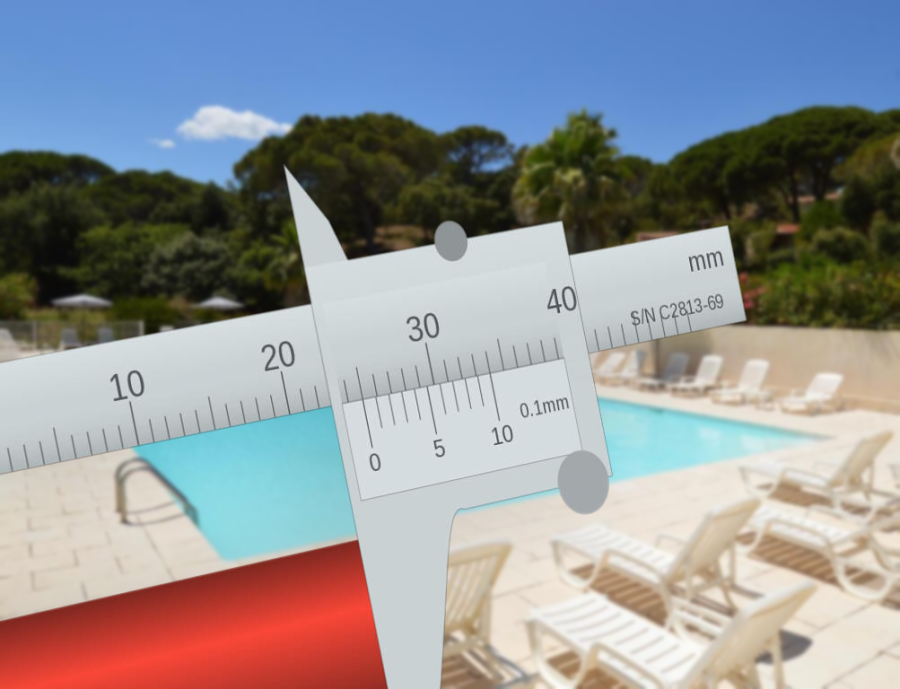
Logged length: {"value": 25.0, "unit": "mm"}
